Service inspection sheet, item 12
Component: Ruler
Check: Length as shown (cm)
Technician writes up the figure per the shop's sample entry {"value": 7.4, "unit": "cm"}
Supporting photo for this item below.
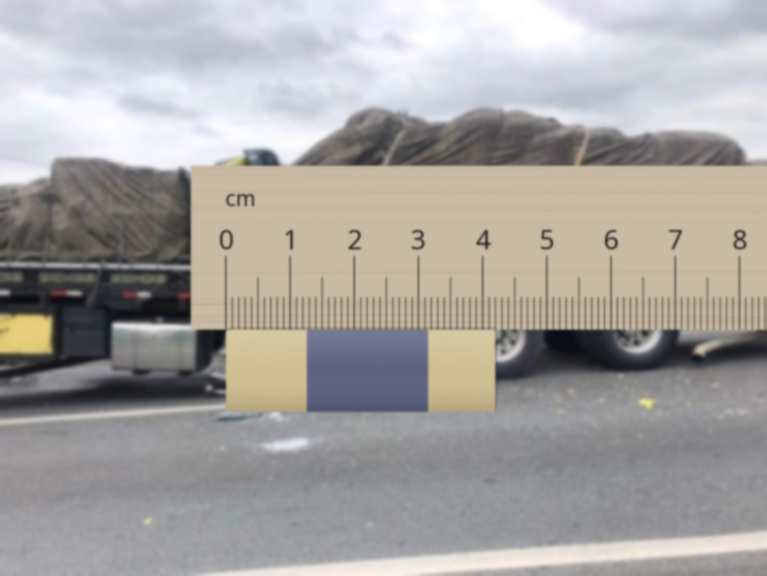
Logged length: {"value": 4.2, "unit": "cm"}
